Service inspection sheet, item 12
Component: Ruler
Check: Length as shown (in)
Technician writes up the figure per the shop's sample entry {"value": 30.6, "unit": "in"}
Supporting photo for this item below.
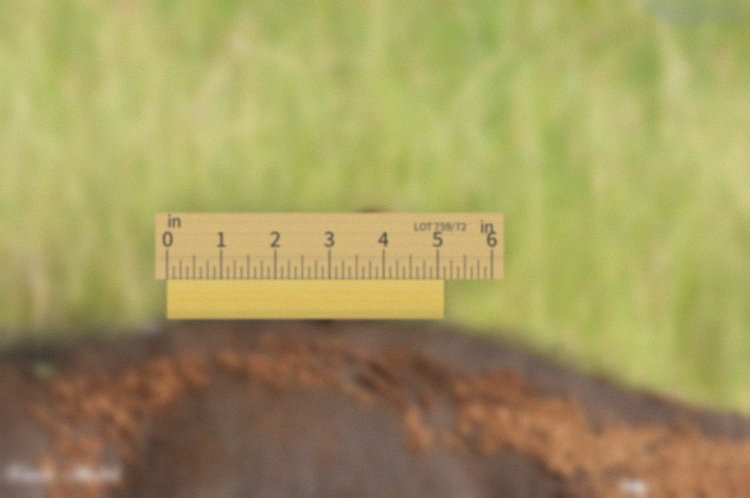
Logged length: {"value": 5.125, "unit": "in"}
